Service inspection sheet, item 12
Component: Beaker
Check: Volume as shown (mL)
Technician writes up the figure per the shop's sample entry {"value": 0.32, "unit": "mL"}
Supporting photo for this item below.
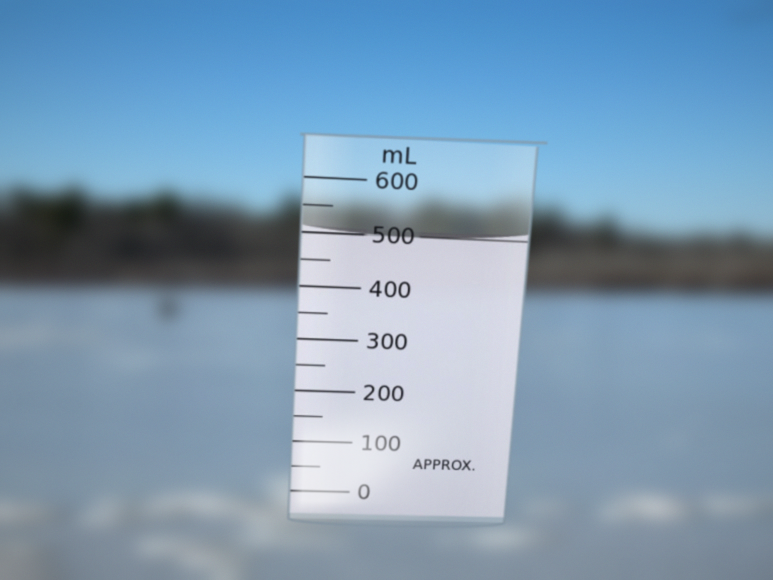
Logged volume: {"value": 500, "unit": "mL"}
